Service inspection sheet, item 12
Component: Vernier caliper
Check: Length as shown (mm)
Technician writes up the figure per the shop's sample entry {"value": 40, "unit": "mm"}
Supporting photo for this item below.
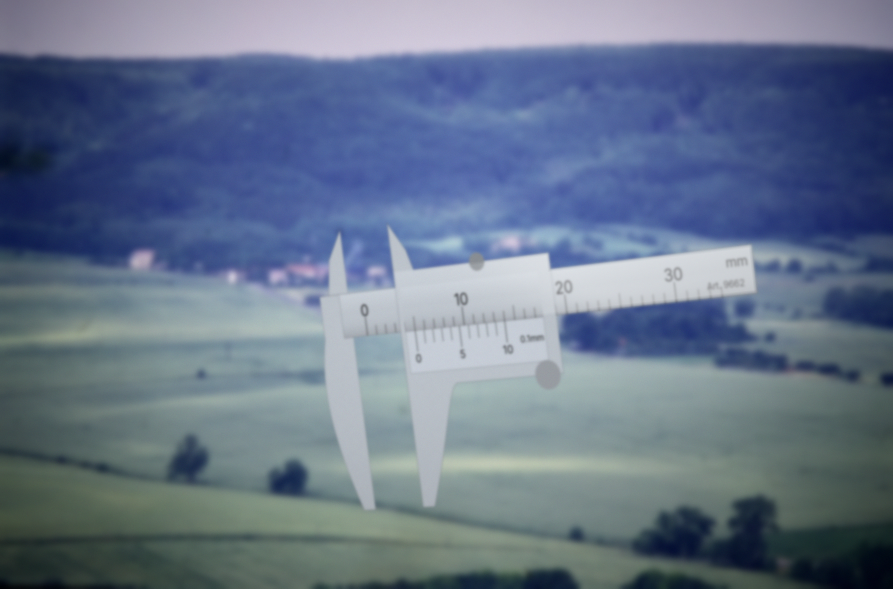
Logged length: {"value": 5.0, "unit": "mm"}
